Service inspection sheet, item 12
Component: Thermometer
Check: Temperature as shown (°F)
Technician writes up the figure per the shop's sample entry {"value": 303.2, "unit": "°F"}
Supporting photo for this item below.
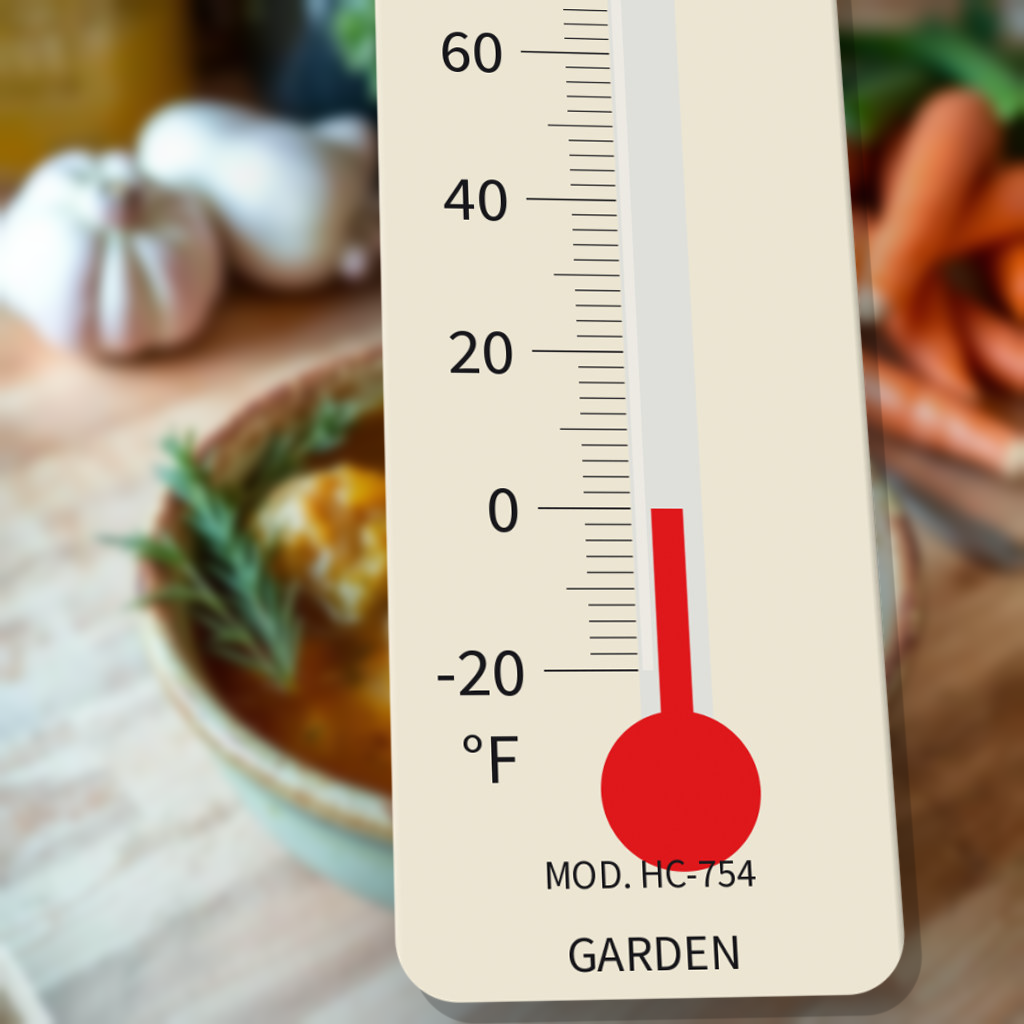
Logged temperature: {"value": 0, "unit": "°F"}
